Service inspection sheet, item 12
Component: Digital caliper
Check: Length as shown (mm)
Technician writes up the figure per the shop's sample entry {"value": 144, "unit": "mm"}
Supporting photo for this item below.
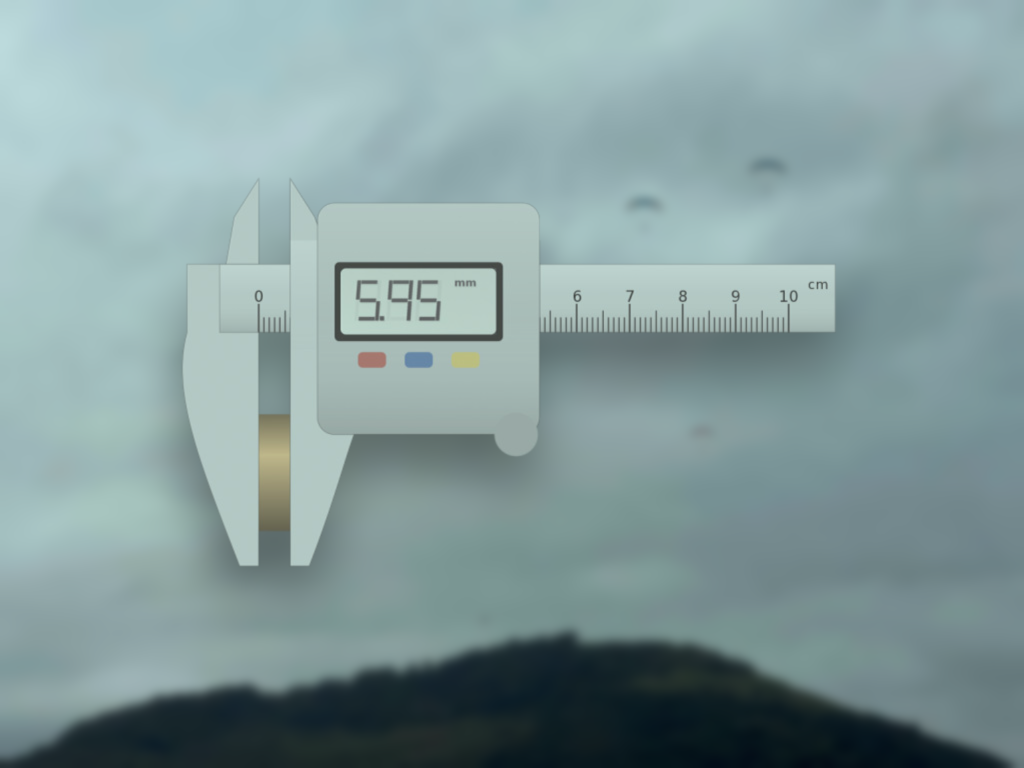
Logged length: {"value": 5.95, "unit": "mm"}
